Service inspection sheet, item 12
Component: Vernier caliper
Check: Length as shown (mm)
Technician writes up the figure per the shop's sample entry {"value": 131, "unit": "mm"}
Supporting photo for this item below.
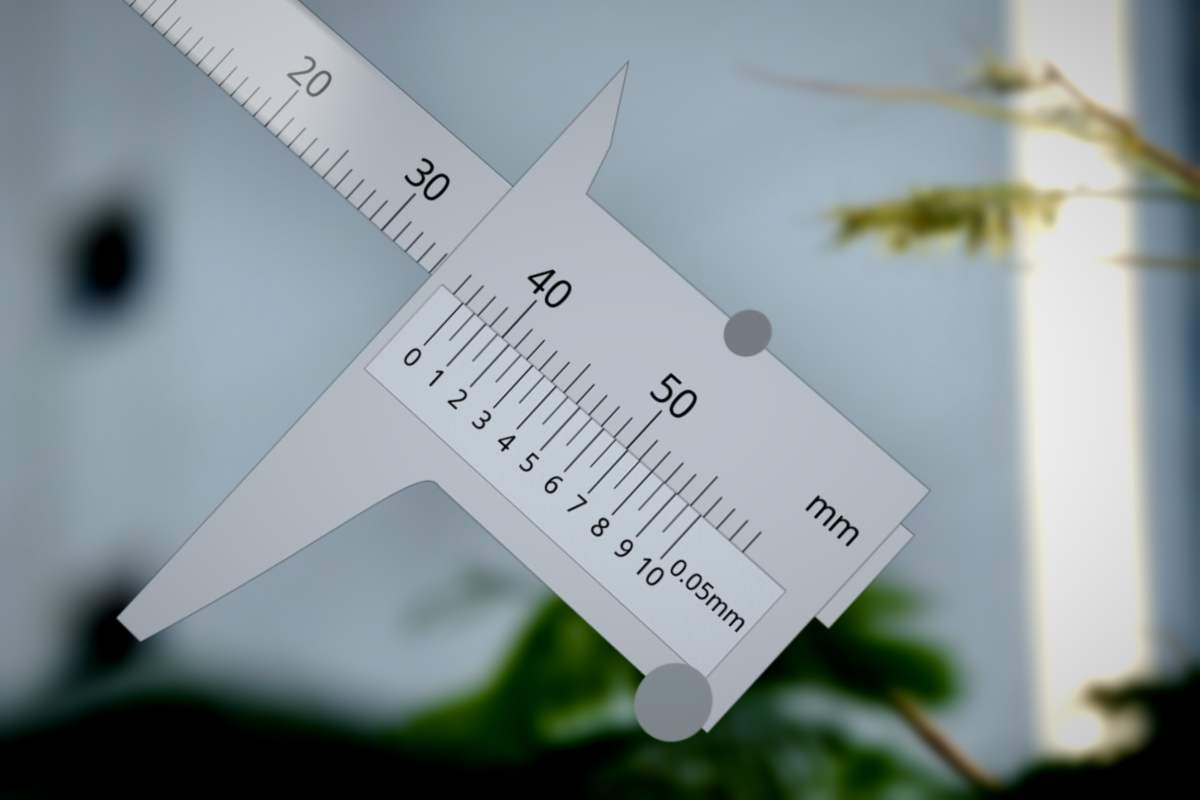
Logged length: {"value": 36.8, "unit": "mm"}
